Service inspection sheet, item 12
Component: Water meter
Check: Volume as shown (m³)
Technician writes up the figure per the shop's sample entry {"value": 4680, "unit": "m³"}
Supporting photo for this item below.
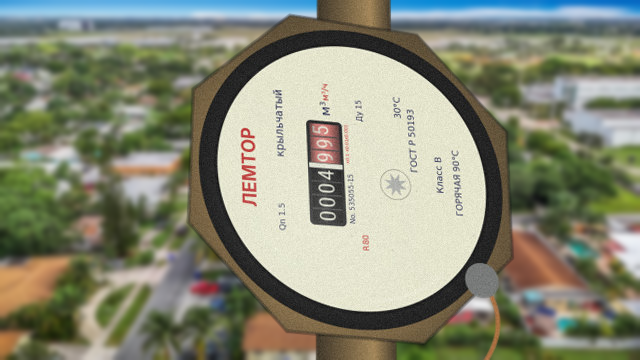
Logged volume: {"value": 4.995, "unit": "m³"}
